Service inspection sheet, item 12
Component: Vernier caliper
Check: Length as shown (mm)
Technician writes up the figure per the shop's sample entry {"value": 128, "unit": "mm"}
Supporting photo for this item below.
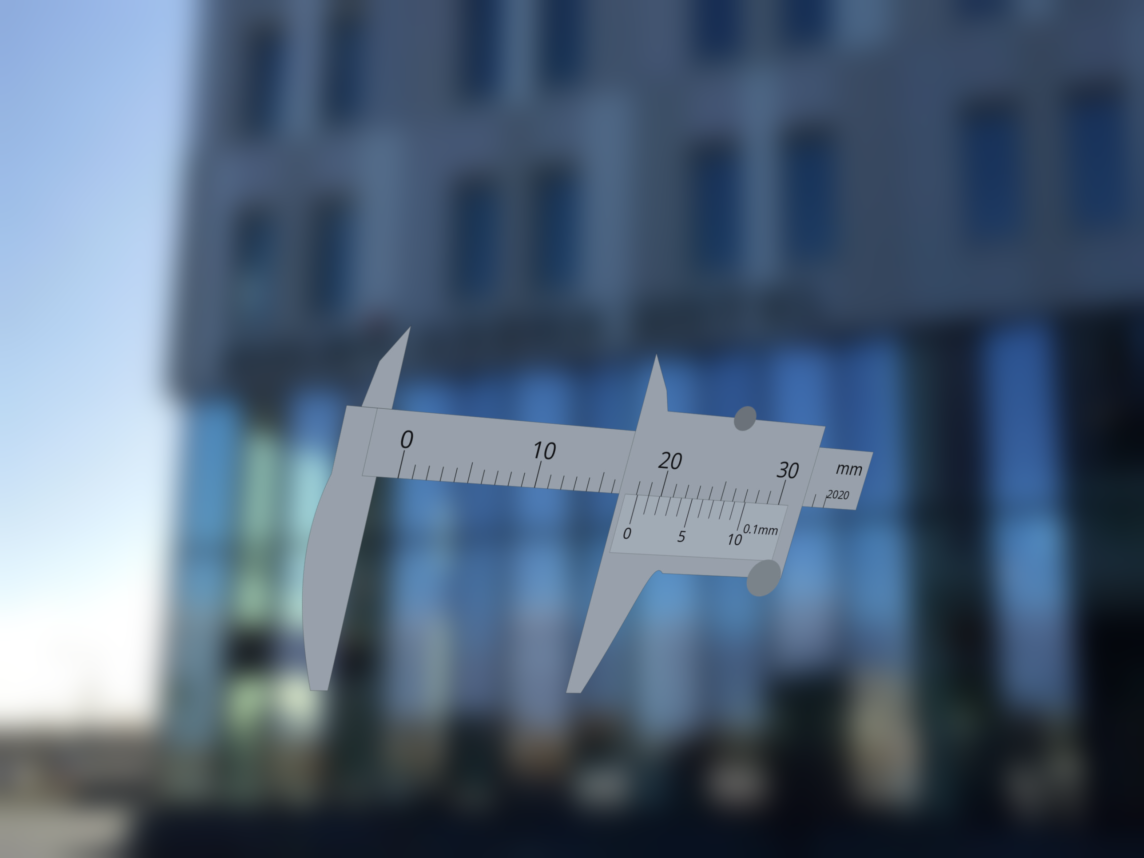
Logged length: {"value": 18.1, "unit": "mm"}
